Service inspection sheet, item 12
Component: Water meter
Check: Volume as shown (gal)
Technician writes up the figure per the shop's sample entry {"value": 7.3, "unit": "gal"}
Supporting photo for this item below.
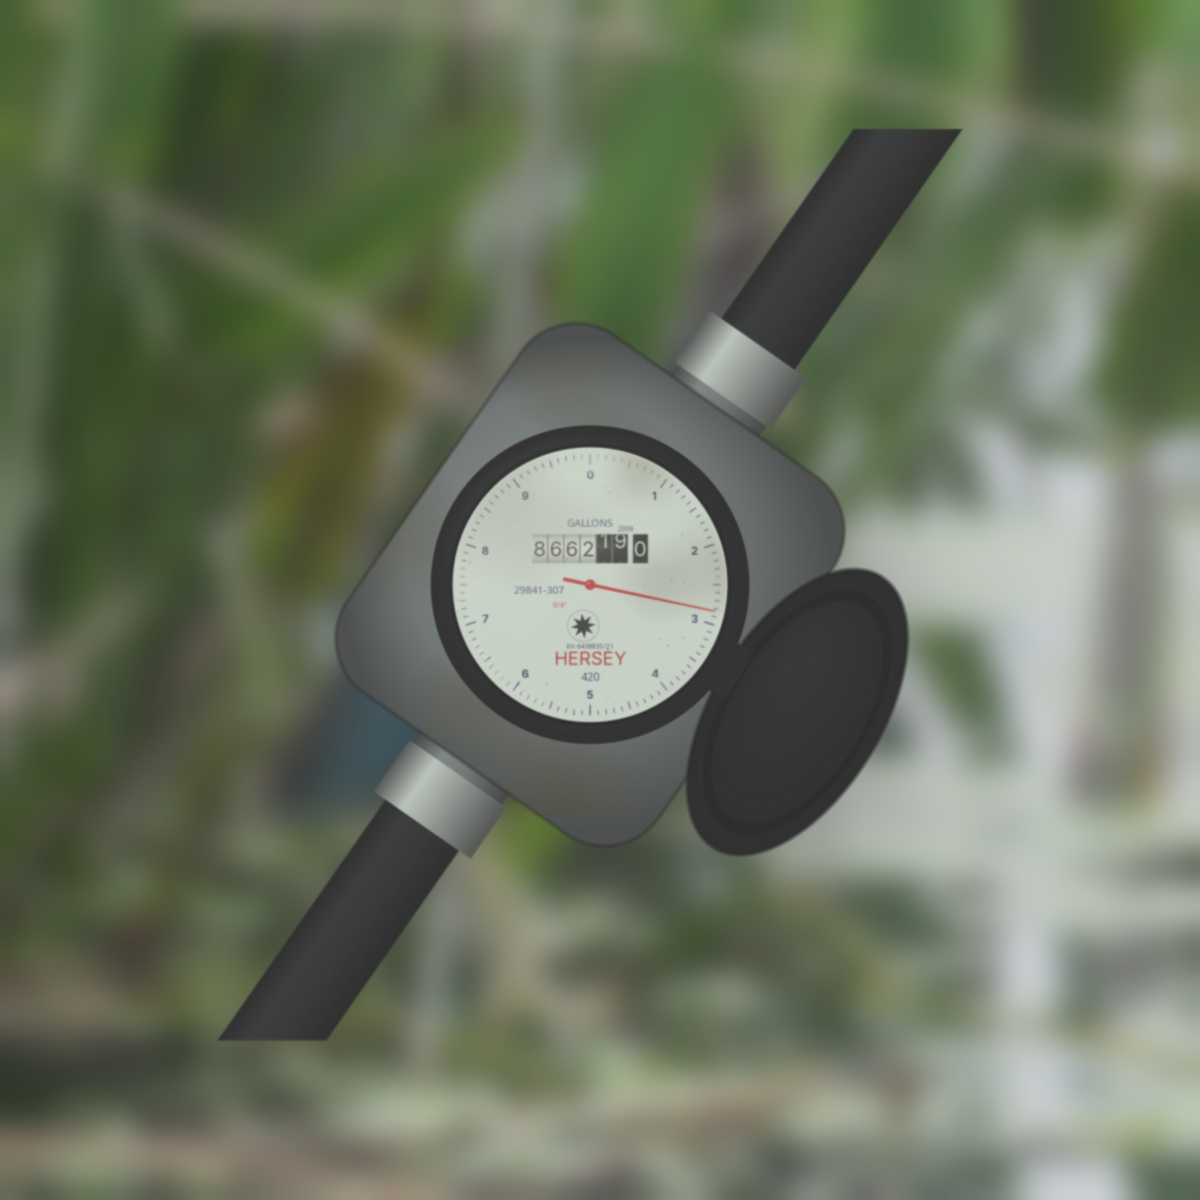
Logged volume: {"value": 8662192.8, "unit": "gal"}
